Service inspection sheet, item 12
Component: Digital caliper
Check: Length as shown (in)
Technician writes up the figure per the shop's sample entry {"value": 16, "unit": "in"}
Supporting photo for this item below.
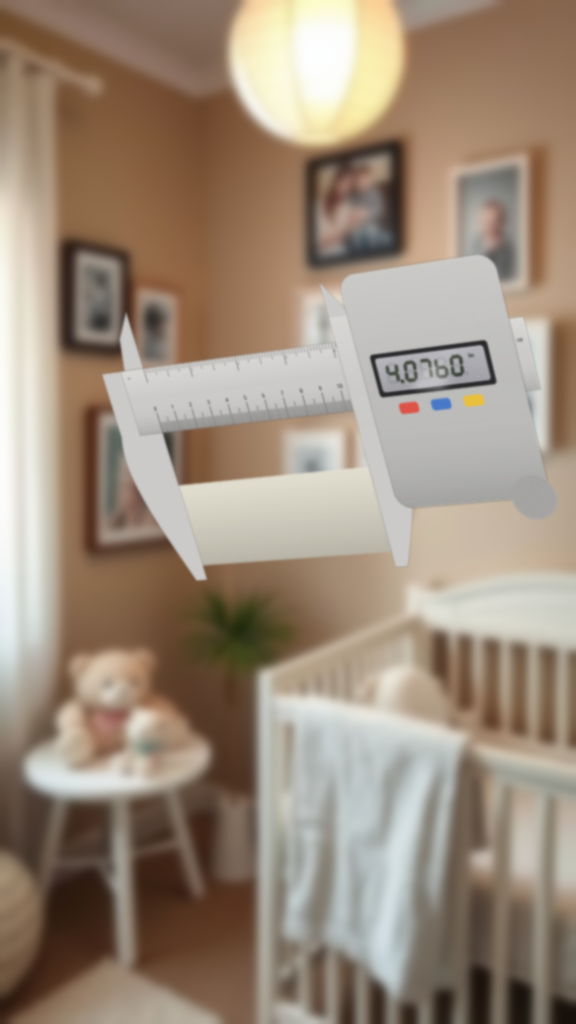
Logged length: {"value": 4.0760, "unit": "in"}
